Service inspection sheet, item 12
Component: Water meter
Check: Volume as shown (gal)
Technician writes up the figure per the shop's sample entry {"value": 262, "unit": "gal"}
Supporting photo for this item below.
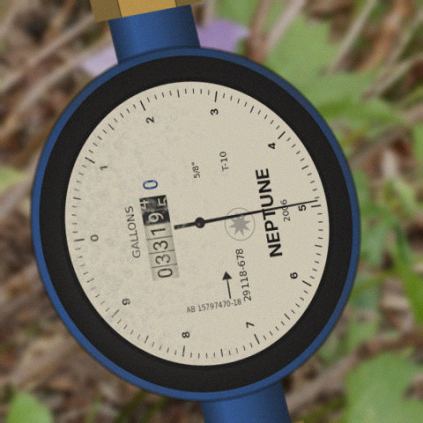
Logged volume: {"value": 331944.9, "unit": "gal"}
